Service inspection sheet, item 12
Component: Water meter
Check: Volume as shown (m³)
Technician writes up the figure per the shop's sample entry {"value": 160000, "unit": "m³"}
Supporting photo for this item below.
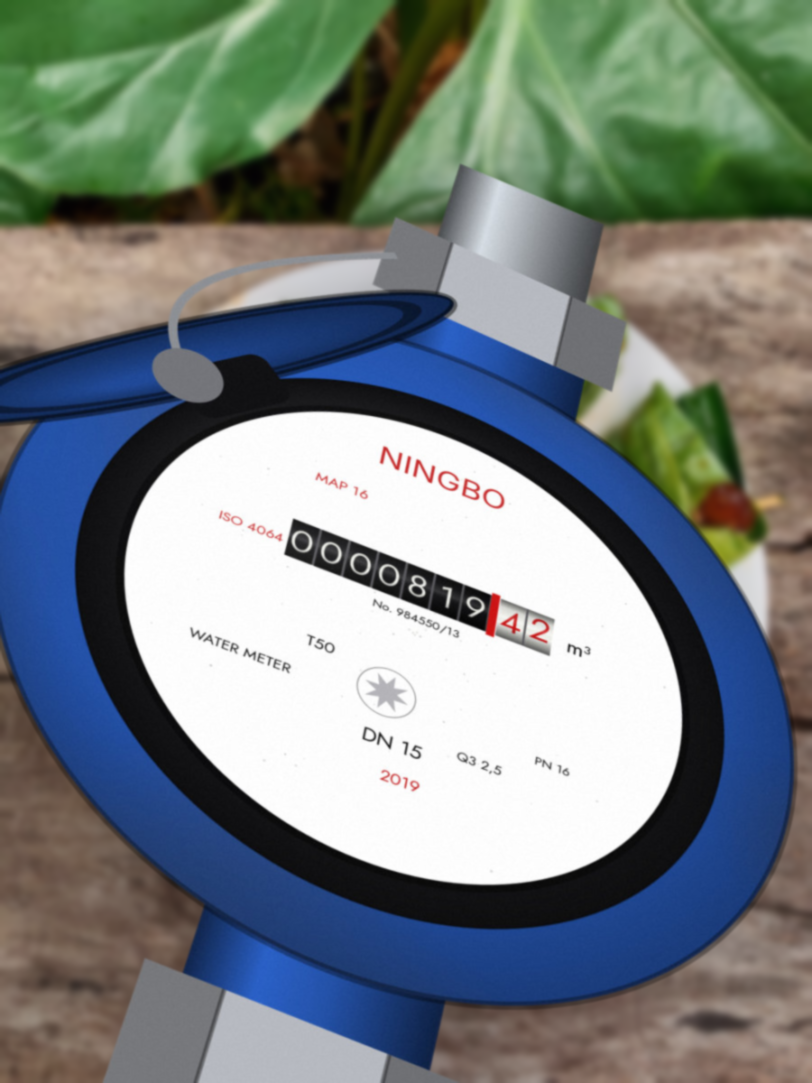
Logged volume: {"value": 819.42, "unit": "m³"}
